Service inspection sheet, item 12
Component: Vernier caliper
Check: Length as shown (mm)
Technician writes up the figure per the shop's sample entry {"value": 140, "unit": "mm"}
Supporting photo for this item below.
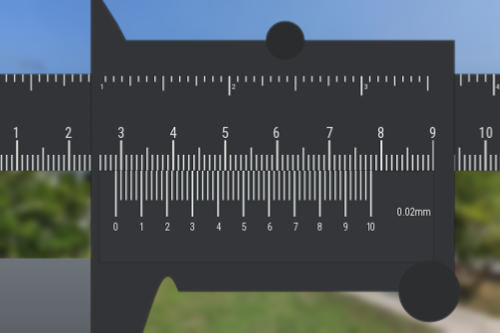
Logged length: {"value": 29.0, "unit": "mm"}
